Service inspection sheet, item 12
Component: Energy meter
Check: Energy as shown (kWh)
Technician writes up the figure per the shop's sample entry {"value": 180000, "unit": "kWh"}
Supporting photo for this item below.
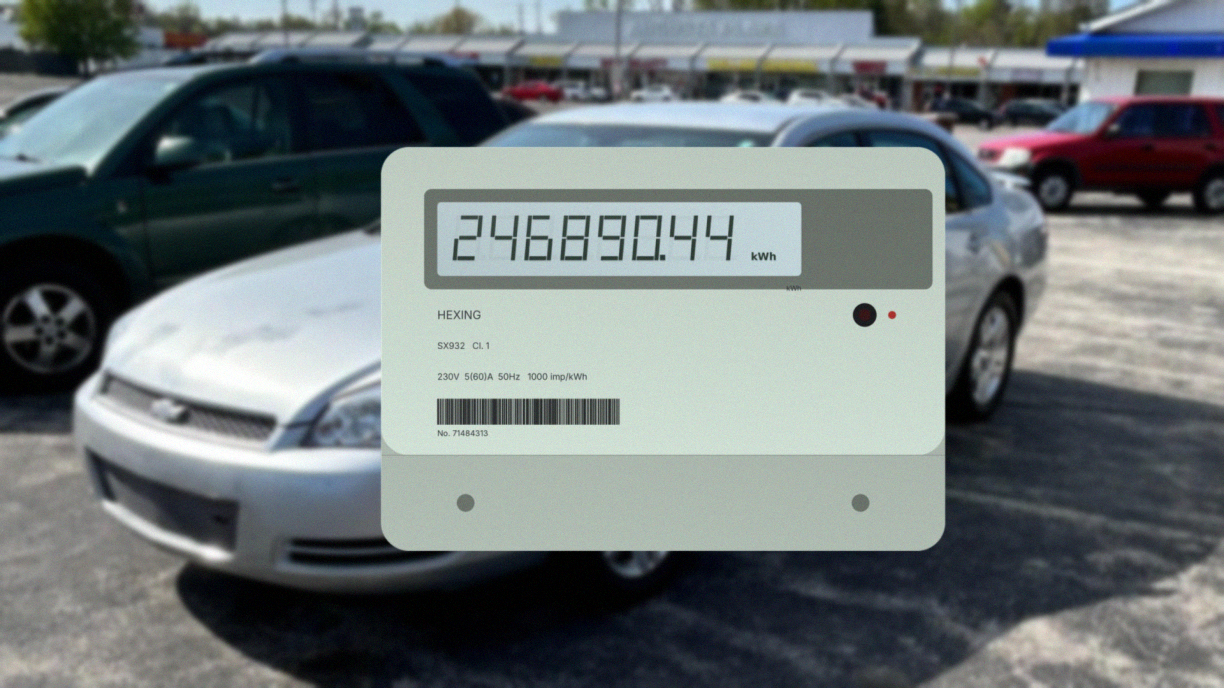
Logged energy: {"value": 246890.44, "unit": "kWh"}
